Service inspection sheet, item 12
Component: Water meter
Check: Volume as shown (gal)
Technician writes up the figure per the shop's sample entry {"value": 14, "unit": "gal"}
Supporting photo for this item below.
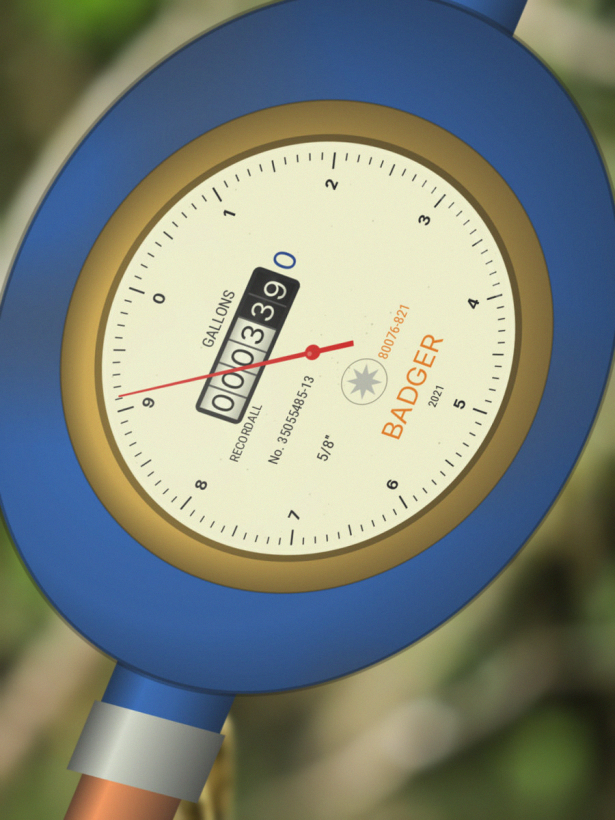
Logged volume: {"value": 3389.1, "unit": "gal"}
